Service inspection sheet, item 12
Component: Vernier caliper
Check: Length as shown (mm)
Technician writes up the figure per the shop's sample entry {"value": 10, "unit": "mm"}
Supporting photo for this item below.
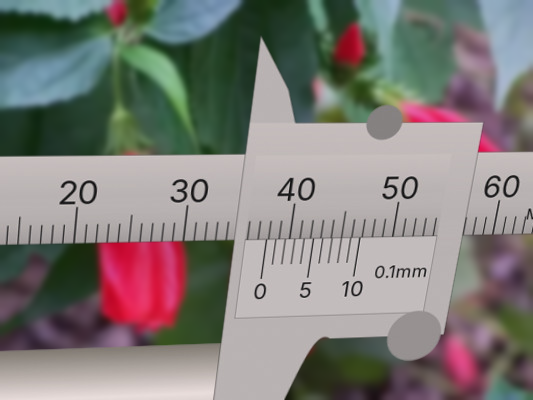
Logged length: {"value": 37.8, "unit": "mm"}
